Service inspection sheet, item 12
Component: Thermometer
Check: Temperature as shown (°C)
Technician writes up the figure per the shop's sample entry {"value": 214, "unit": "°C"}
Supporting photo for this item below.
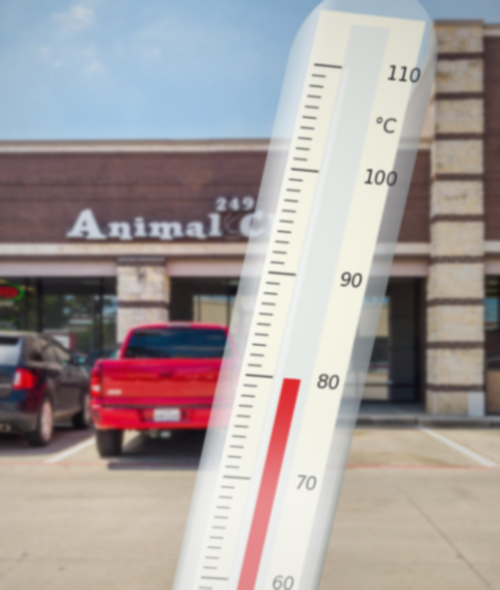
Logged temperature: {"value": 80, "unit": "°C"}
